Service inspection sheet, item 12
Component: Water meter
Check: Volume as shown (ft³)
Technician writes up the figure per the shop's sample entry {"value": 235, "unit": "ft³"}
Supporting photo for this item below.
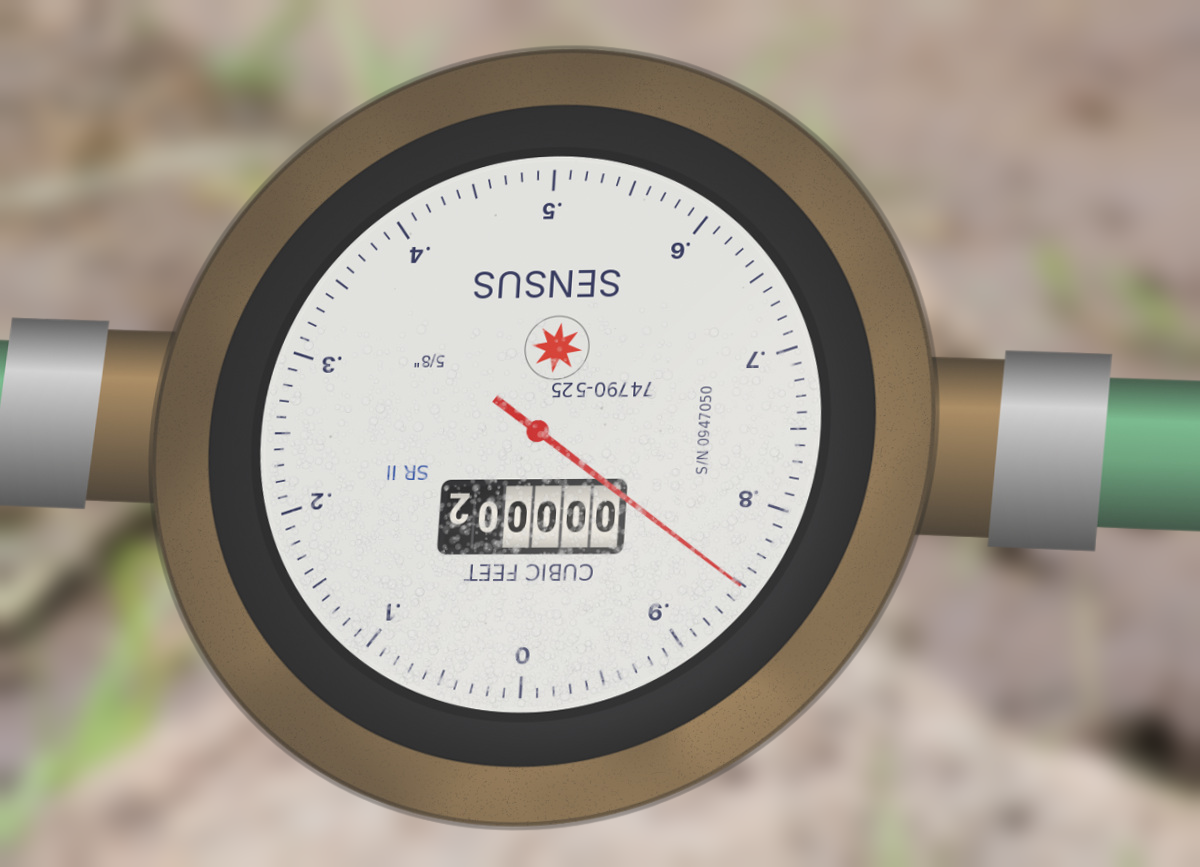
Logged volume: {"value": 1.85, "unit": "ft³"}
